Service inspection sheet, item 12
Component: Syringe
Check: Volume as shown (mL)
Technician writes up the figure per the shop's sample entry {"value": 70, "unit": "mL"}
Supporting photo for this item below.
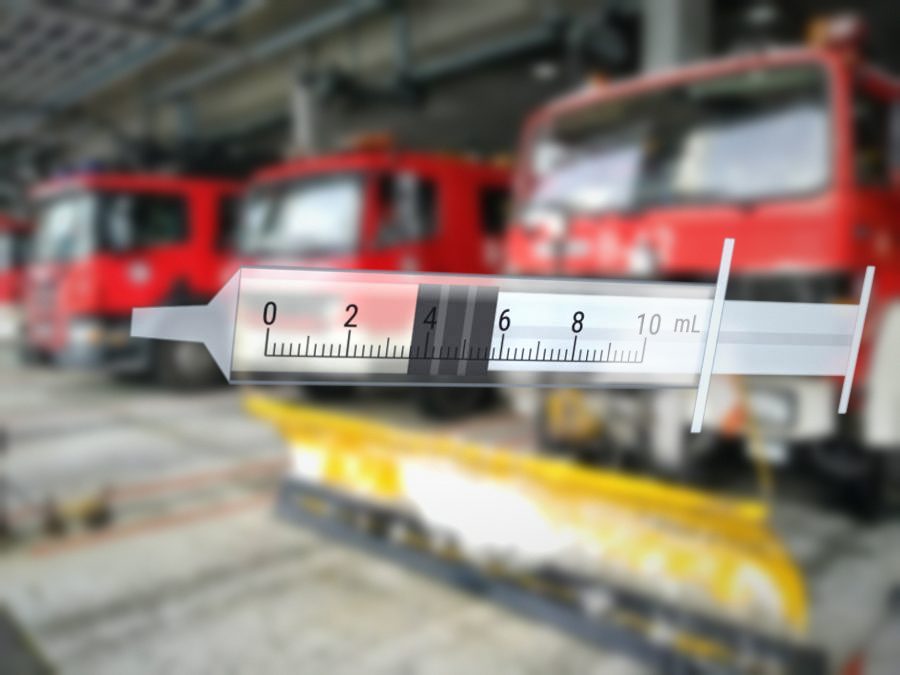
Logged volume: {"value": 3.6, "unit": "mL"}
